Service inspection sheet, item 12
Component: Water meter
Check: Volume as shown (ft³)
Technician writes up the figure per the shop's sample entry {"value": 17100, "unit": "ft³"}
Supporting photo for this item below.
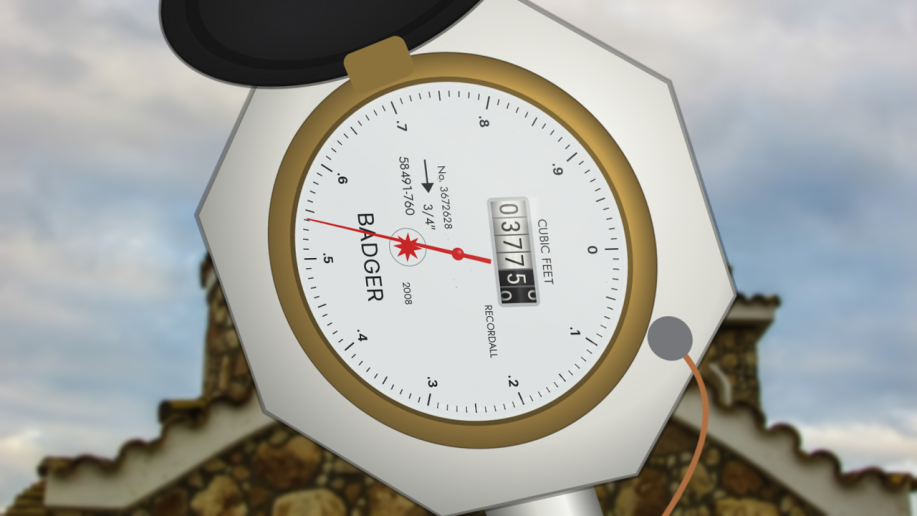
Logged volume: {"value": 37758.54, "unit": "ft³"}
